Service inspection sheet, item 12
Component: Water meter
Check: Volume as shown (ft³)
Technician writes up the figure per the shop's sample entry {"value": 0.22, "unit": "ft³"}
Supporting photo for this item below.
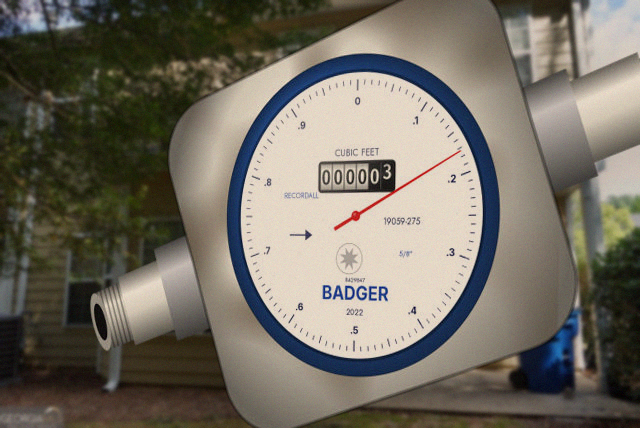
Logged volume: {"value": 3.17, "unit": "ft³"}
